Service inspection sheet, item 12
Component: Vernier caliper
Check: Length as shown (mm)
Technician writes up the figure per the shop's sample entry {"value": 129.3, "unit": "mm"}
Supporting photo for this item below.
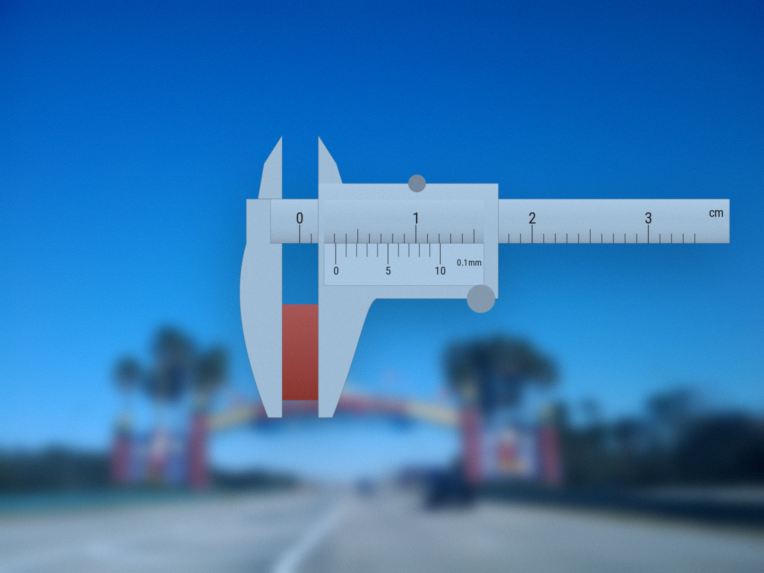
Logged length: {"value": 3.1, "unit": "mm"}
